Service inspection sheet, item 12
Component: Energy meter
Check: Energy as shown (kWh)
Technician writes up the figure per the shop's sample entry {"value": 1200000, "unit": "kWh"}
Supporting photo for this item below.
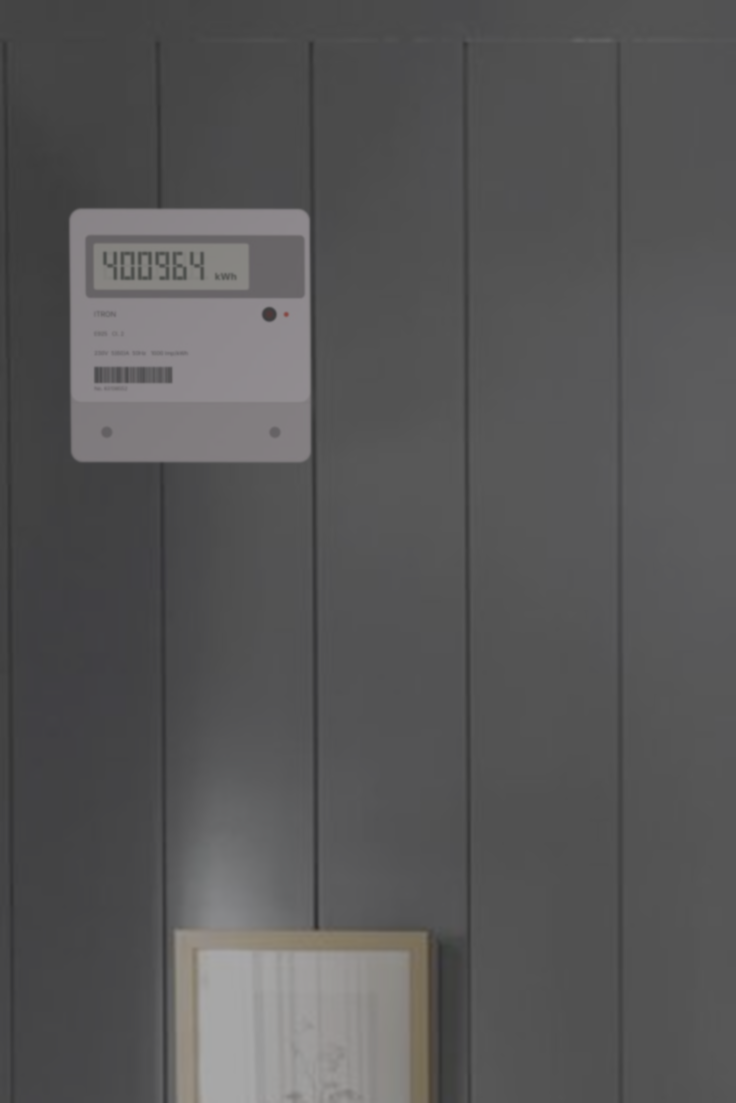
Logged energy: {"value": 400964, "unit": "kWh"}
